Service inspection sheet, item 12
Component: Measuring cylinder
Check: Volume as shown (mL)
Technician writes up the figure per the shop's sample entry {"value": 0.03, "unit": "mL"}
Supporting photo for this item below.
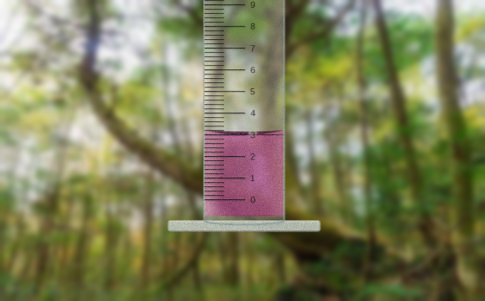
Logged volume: {"value": 3, "unit": "mL"}
